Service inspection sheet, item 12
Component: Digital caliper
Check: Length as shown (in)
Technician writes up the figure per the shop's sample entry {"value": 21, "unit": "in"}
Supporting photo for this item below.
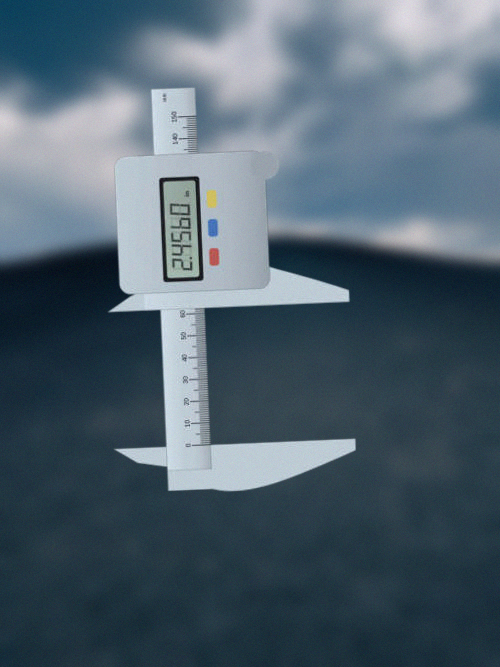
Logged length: {"value": 2.4560, "unit": "in"}
